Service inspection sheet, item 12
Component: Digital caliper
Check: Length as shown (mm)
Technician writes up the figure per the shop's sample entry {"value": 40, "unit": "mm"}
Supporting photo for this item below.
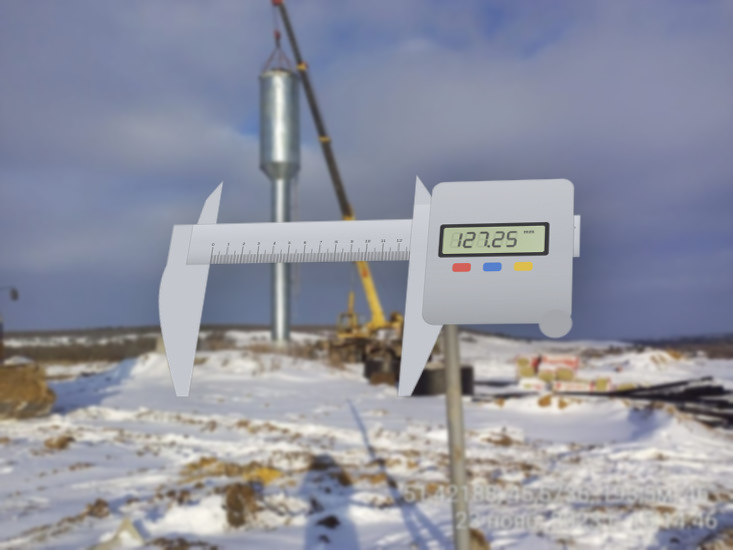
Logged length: {"value": 127.25, "unit": "mm"}
